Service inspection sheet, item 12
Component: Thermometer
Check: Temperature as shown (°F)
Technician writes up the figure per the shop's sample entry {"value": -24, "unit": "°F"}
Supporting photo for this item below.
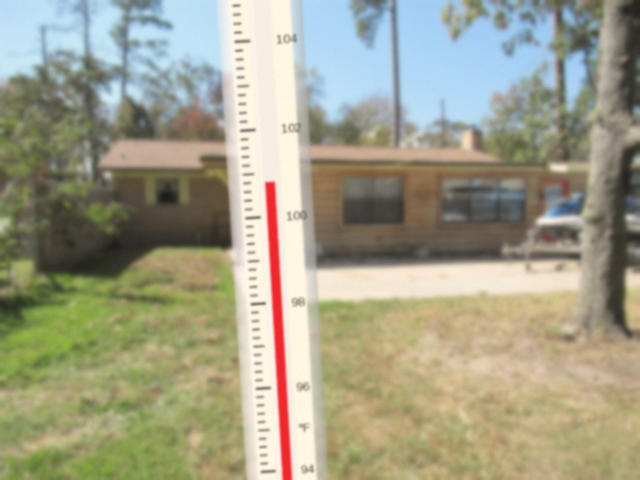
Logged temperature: {"value": 100.8, "unit": "°F"}
